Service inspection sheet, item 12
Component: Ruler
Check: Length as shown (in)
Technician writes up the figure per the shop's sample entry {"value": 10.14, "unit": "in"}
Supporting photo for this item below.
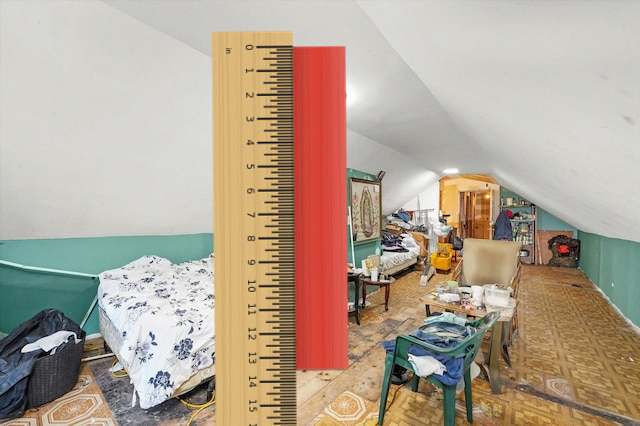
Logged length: {"value": 13.5, "unit": "in"}
